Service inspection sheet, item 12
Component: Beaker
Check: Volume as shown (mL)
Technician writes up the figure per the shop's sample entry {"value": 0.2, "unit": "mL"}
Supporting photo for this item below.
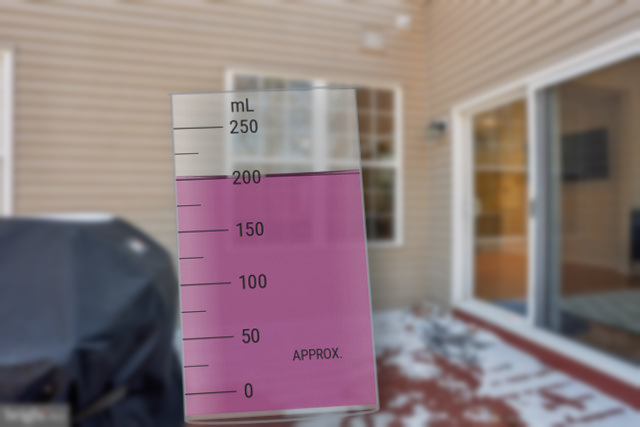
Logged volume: {"value": 200, "unit": "mL"}
